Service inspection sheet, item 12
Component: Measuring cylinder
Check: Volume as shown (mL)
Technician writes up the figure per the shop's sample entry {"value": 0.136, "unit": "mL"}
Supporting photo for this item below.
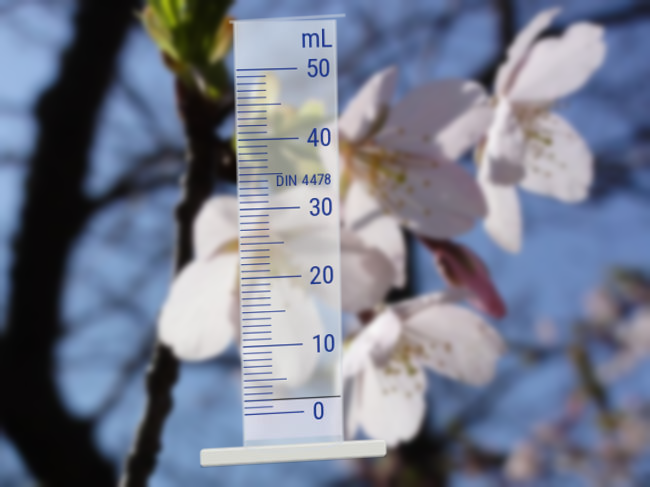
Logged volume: {"value": 2, "unit": "mL"}
